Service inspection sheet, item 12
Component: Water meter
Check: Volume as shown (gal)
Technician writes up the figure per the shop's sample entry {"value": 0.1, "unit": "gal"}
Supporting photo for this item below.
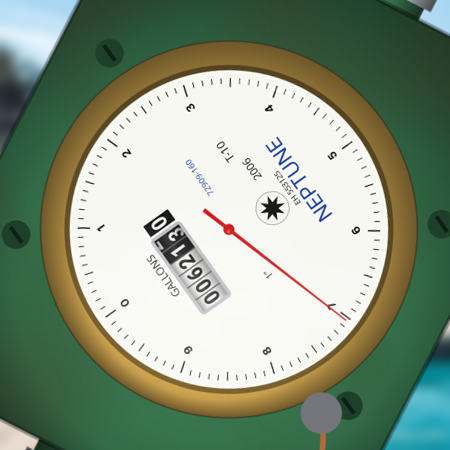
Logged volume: {"value": 62127.0, "unit": "gal"}
